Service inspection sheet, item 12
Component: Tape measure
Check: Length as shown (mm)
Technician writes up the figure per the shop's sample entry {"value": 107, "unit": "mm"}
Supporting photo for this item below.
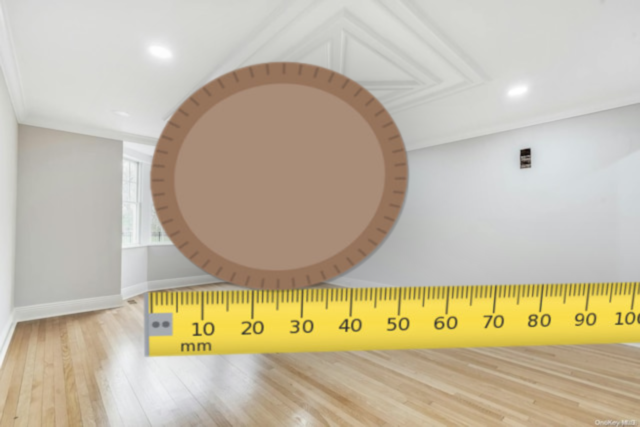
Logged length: {"value": 50, "unit": "mm"}
